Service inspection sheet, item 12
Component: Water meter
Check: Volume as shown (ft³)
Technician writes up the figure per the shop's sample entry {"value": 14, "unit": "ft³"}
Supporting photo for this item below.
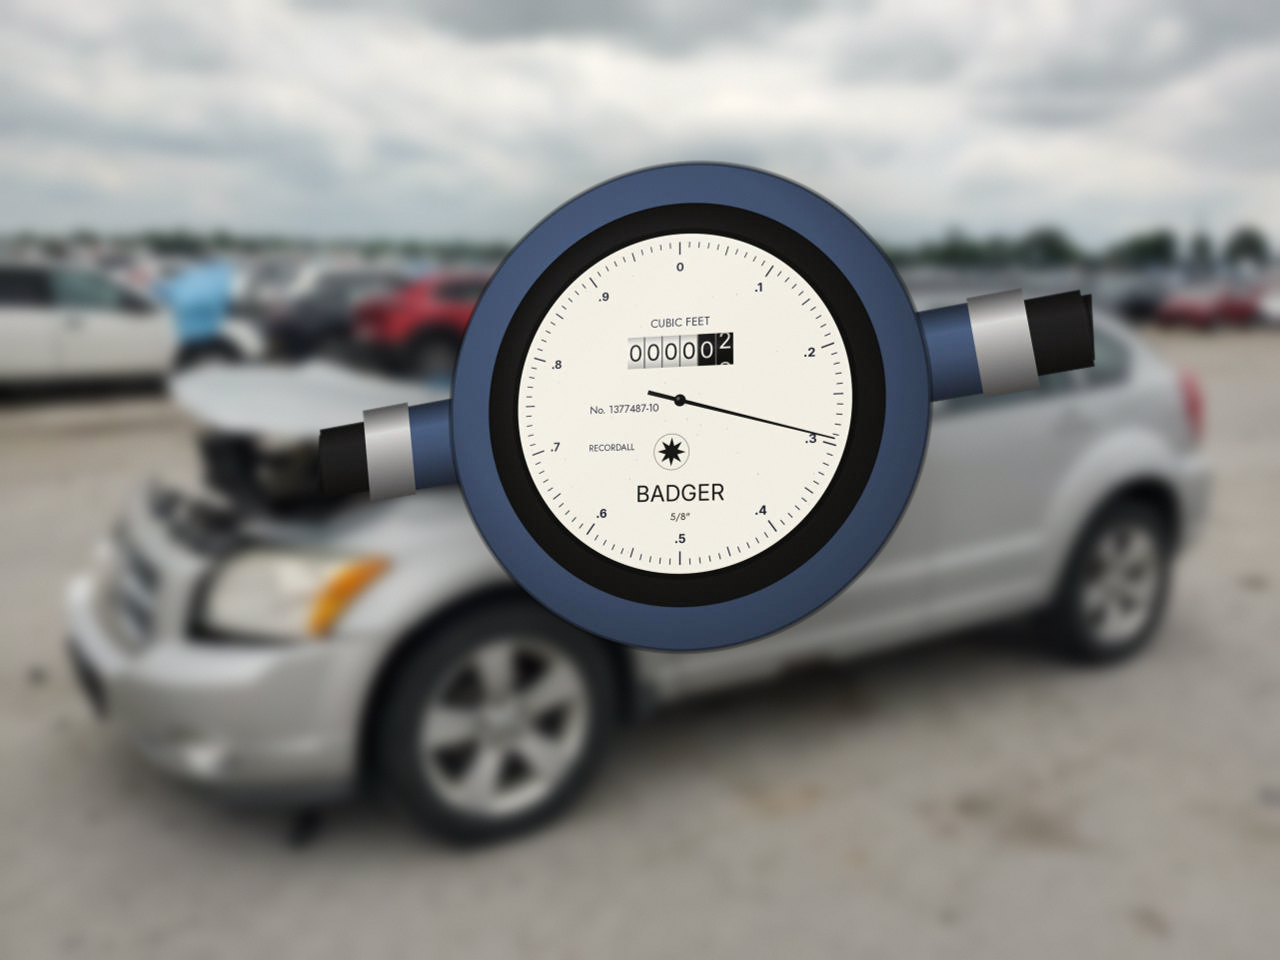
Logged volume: {"value": 2.29, "unit": "ft³"}
